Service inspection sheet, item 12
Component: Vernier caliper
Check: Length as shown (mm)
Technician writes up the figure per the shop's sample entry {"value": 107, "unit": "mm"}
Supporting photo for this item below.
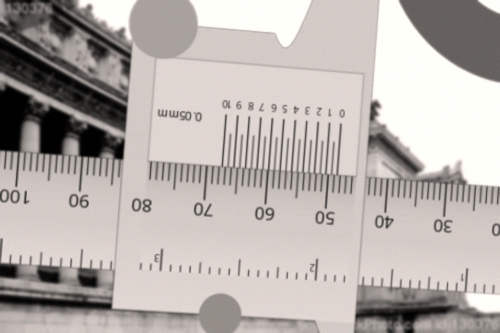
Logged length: {"value": 48.5, "unit": "mm"}
